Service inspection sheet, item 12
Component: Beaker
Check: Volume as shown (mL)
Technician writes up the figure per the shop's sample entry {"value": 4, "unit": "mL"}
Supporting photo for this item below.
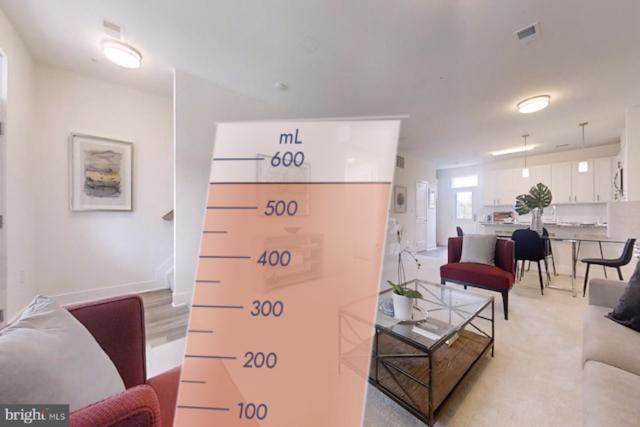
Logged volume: {"value": 550, "unit": "mL"}
